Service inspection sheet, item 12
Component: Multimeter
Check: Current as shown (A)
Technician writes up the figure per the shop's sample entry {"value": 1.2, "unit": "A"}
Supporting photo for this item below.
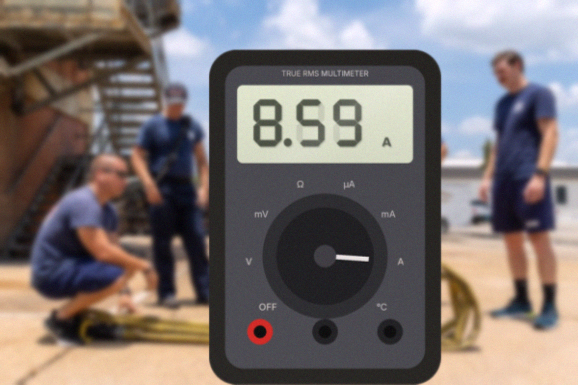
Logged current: {"value": 8.59, "unit": "A"}
